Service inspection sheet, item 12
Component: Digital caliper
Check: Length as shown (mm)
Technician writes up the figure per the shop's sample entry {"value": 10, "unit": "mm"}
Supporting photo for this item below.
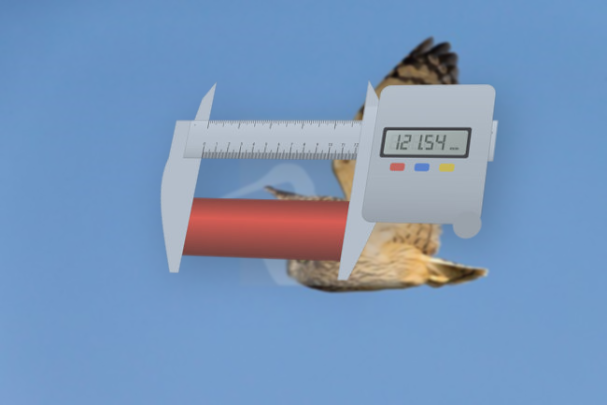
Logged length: {"value": 121.54, "unit": "mm"}
